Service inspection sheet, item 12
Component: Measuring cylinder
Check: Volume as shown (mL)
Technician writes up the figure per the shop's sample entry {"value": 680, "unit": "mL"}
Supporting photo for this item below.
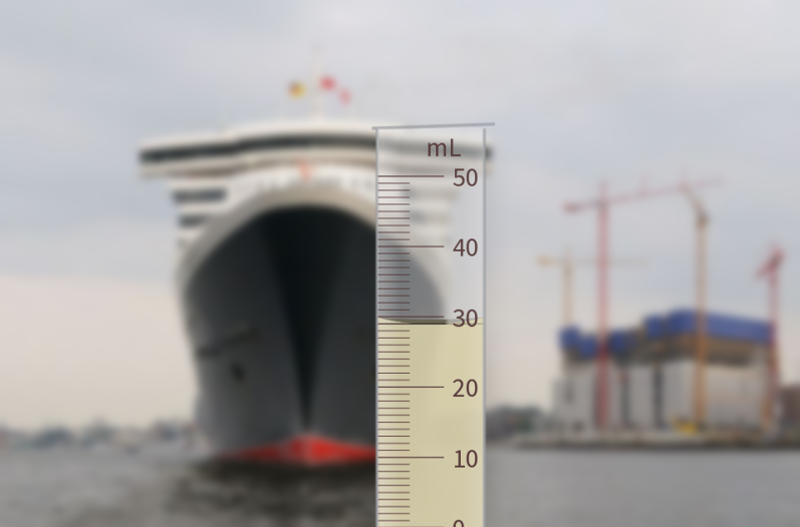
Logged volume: {"value": 29, "unit": "mL"}
